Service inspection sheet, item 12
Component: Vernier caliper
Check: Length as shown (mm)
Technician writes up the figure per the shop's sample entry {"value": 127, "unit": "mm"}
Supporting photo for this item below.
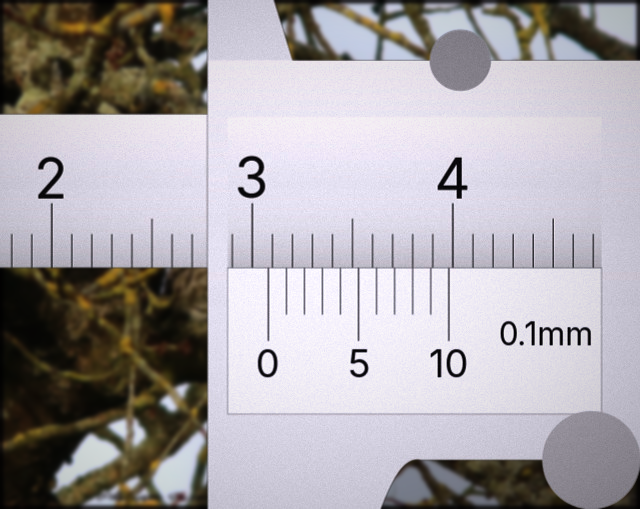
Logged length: {"value": 30.8, "unit": "mm"}
